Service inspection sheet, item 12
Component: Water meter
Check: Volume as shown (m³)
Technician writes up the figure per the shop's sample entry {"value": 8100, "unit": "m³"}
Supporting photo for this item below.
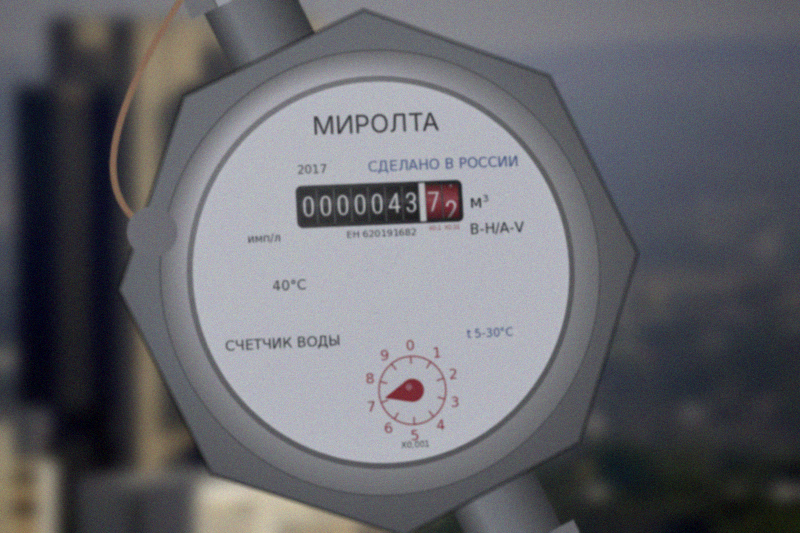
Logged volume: {"value": 43.717, "unit": "m³"}
